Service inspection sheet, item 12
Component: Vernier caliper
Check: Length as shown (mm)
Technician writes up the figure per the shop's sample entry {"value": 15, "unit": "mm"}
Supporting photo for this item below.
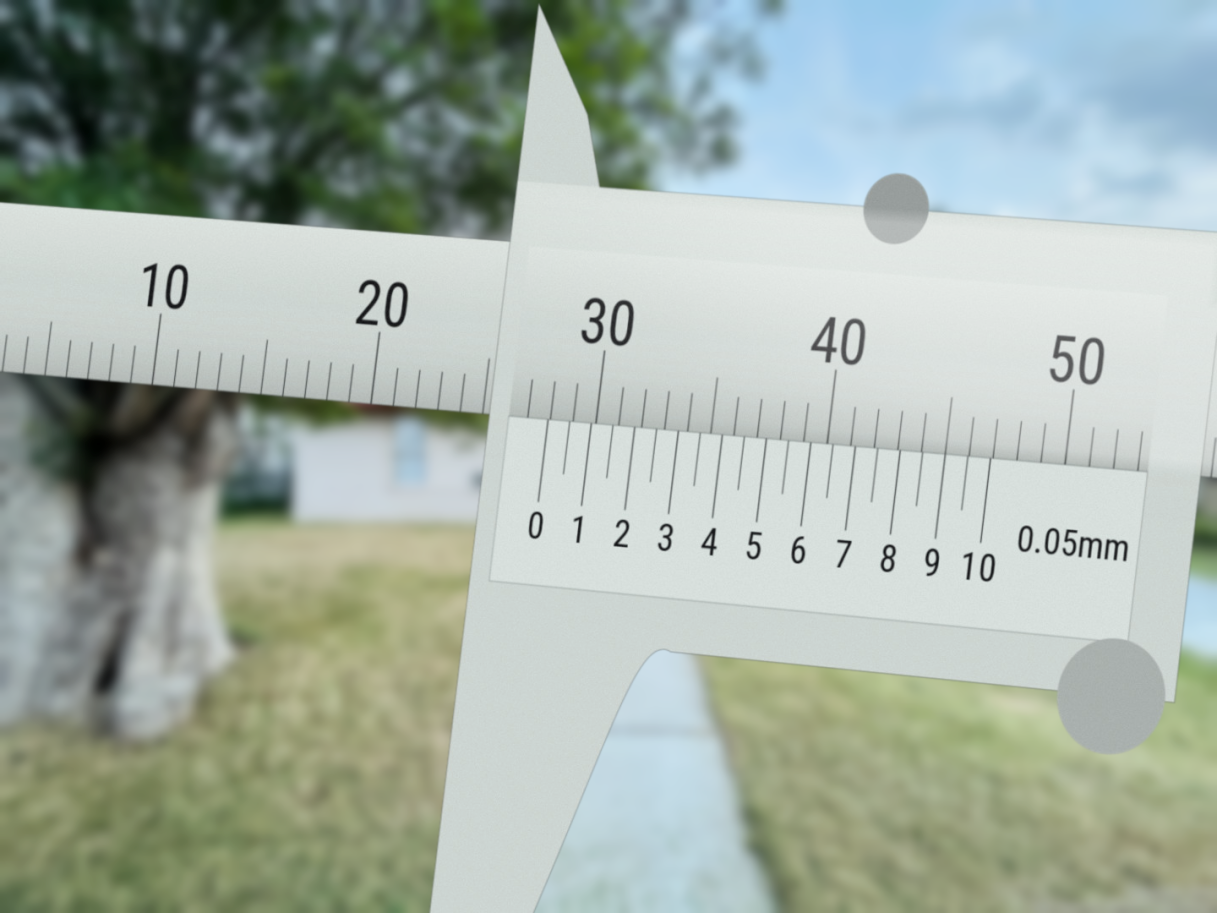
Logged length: {"value": 27.9, "unit": "mm"}
